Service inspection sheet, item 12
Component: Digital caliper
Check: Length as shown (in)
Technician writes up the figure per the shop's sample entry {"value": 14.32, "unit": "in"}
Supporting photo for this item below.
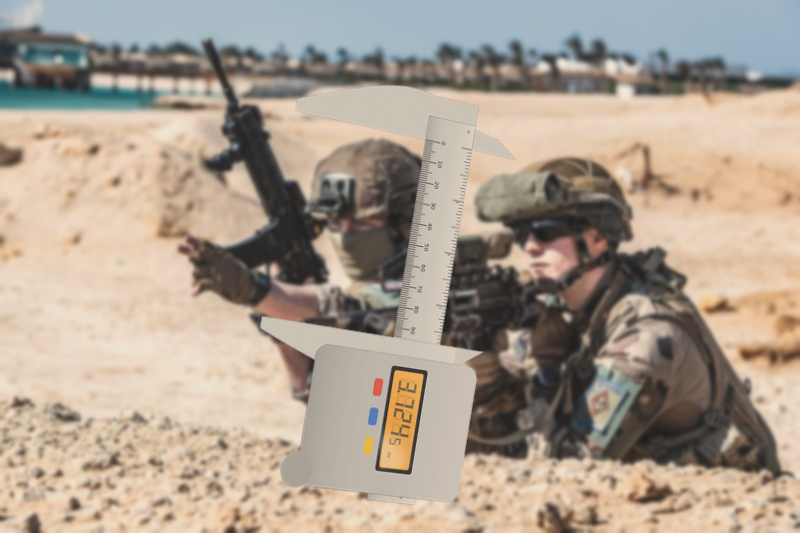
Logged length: {"value": 3.7245, "unit": "in"}
